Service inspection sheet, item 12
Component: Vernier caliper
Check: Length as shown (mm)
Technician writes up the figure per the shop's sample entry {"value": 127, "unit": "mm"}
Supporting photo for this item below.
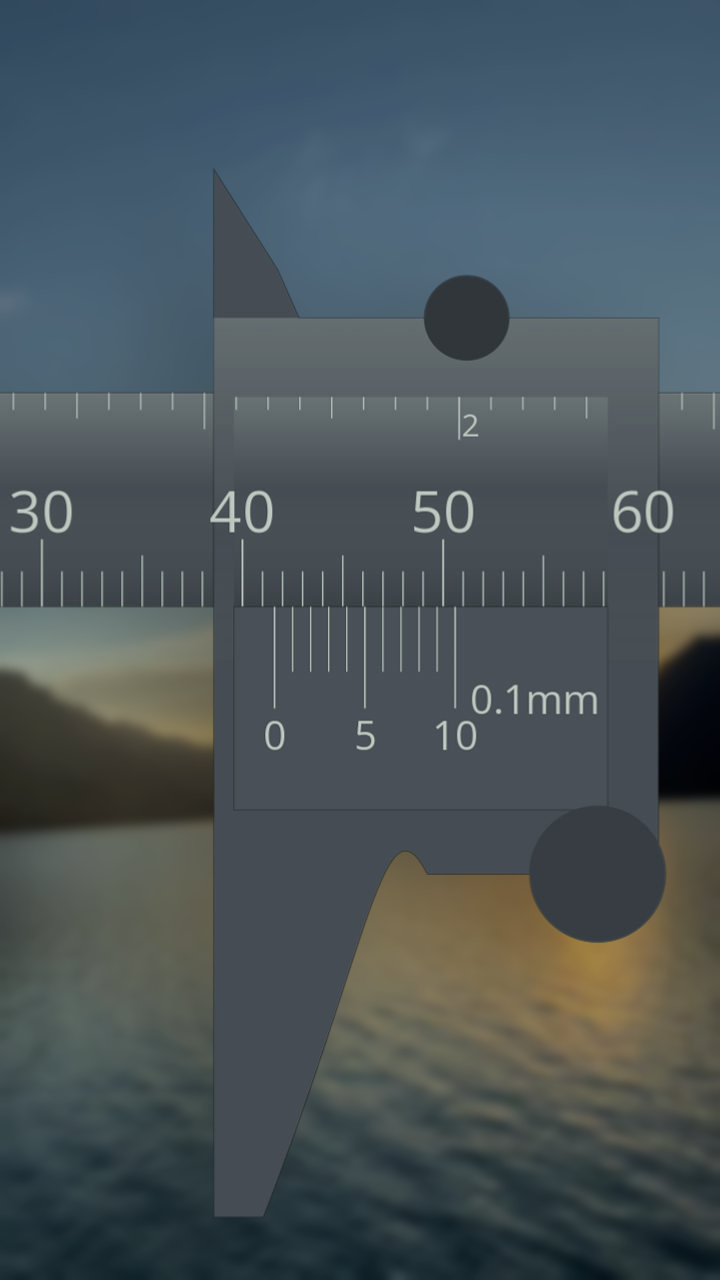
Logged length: {"value": 41.6, "unit": "mm"}
